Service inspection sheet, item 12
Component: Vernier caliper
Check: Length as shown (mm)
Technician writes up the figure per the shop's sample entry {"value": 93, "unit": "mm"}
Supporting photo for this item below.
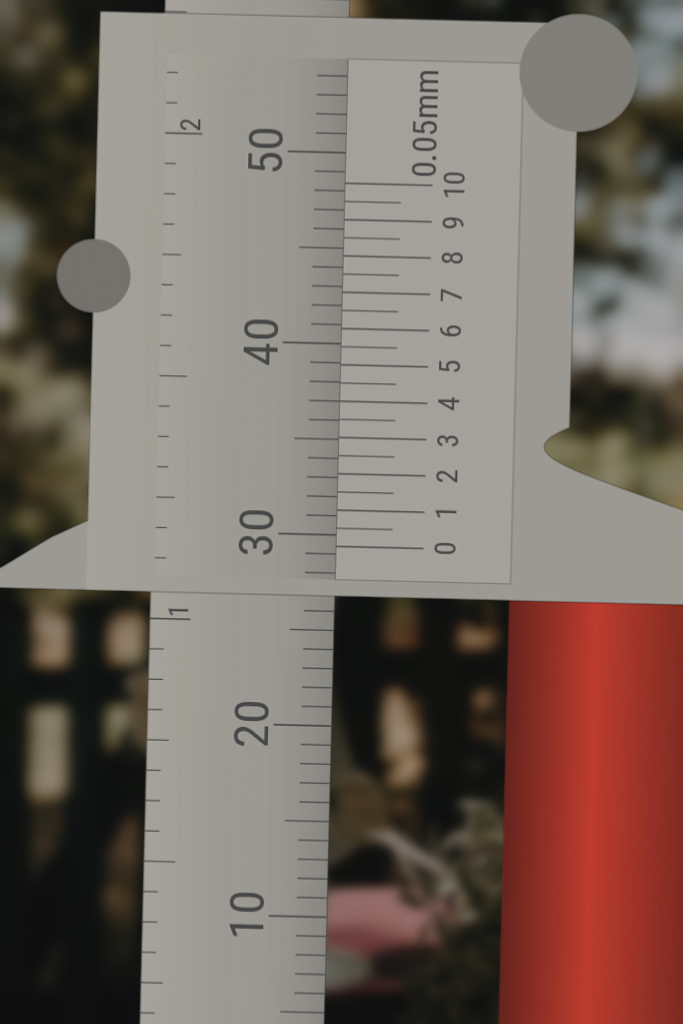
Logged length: {"value": 29.4, "unit": "mm"}
